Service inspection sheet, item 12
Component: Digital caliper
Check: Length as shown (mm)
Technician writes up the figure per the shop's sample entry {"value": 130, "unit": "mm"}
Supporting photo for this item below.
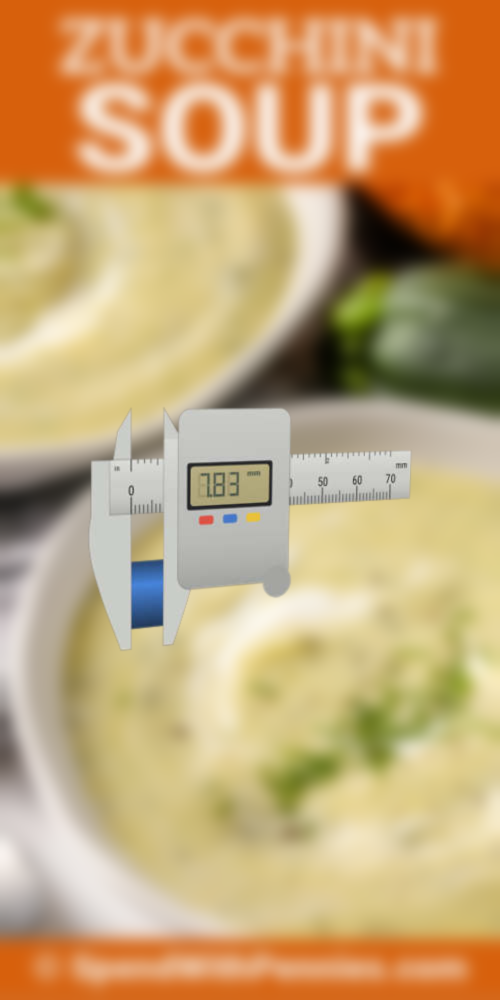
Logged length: {"value": 7.83, "unit": "mm"}
